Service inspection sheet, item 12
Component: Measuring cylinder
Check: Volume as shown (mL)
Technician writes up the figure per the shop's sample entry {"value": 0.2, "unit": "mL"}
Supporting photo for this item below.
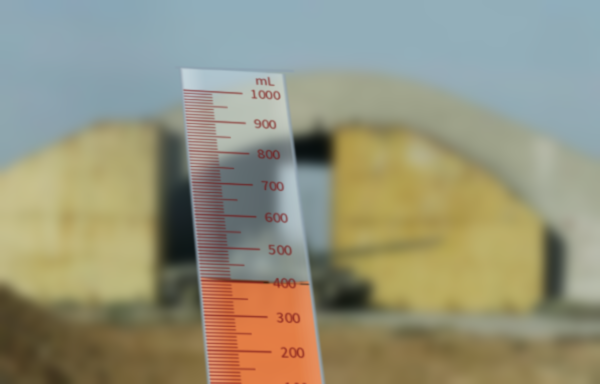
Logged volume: {"value": 400, "unit": "mL"}
